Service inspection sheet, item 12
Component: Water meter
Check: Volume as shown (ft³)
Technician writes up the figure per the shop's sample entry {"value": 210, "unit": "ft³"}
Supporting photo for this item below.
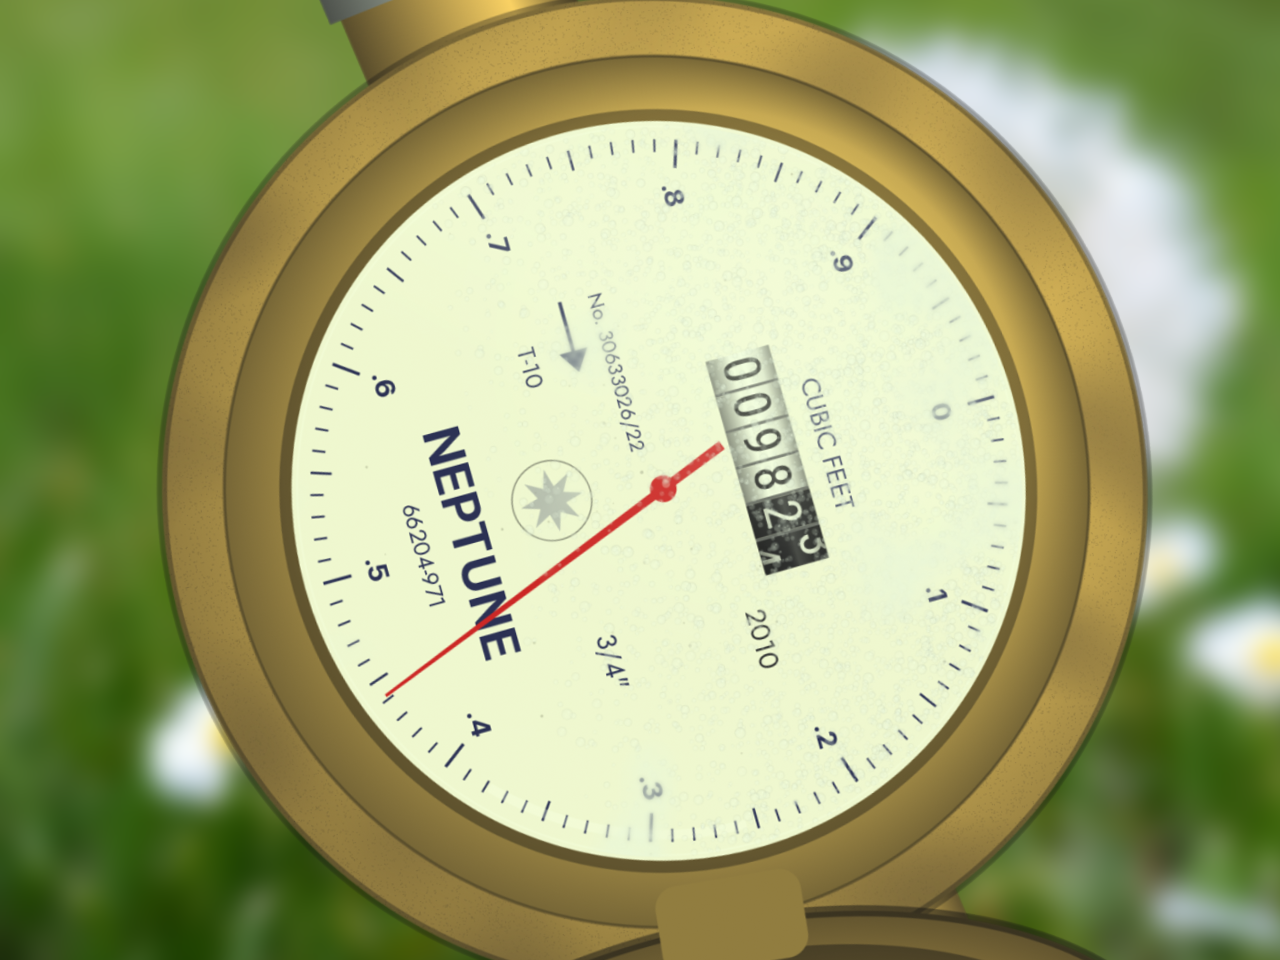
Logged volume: {"value": 9823.44, "unit": "ft³"}
